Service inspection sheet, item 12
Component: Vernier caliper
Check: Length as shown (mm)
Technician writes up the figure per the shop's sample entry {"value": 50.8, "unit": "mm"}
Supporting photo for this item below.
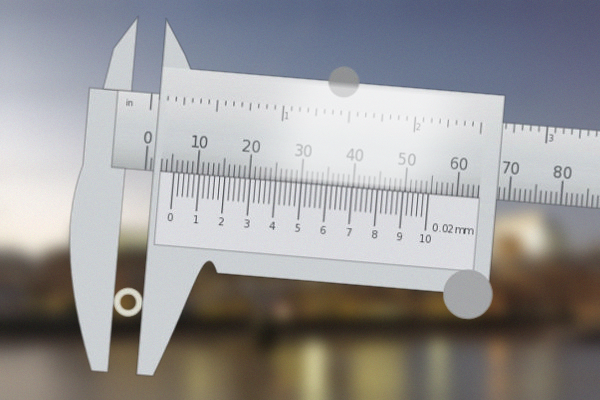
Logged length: {"value": 5.5, "unit": "mm"}
